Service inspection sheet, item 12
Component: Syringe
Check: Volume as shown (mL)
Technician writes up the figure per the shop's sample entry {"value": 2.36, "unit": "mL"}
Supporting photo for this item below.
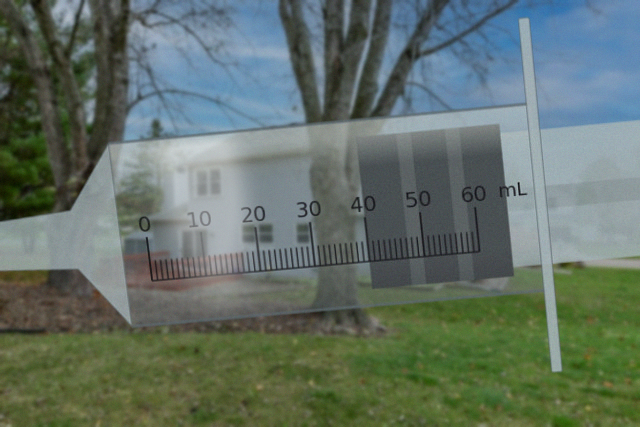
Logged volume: {"value": 40, "unit": "mL"}
